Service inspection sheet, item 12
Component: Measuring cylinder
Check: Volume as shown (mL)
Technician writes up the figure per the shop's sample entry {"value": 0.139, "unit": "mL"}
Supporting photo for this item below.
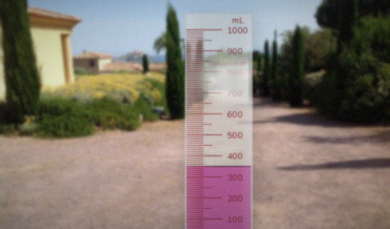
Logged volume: {"value": 350, "unit": "mL"}
